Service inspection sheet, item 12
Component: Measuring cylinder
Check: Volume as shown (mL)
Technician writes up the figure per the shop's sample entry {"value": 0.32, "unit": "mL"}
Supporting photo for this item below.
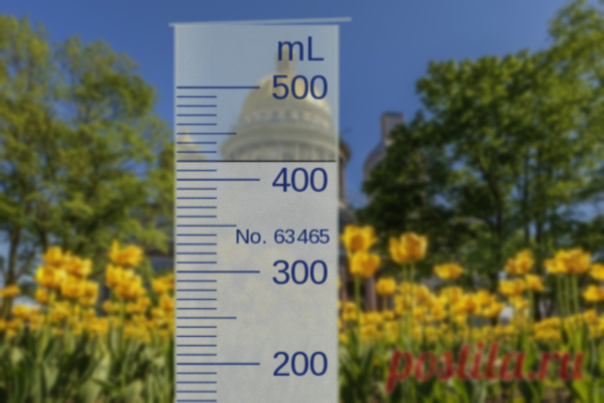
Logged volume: {"value": 420, "unit": "mL"}
